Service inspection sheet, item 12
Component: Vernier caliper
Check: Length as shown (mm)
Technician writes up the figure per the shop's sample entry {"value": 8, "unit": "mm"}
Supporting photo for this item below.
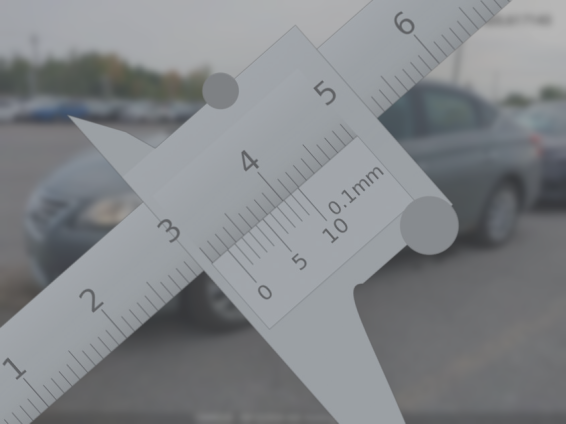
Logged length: {"value": 32.9, "unit": "mm"}
